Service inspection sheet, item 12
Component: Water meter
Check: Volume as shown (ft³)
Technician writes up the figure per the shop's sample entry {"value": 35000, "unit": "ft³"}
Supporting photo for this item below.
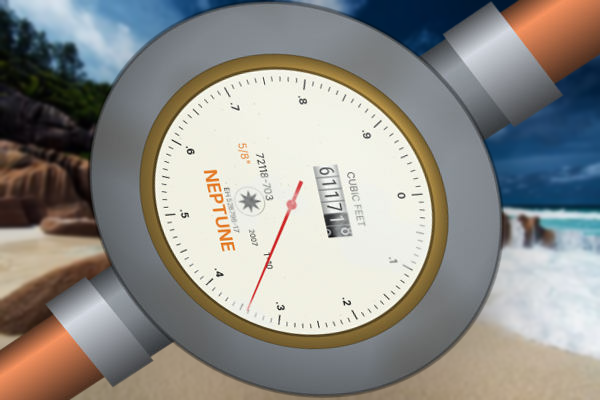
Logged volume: {"value": 611718.34, "unit": "ft³"}
